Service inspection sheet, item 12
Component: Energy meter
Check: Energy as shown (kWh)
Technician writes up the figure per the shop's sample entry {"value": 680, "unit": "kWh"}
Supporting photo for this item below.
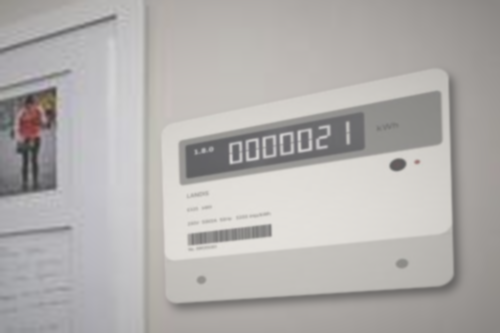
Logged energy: {"value": 21, "unit": "kWh"}
